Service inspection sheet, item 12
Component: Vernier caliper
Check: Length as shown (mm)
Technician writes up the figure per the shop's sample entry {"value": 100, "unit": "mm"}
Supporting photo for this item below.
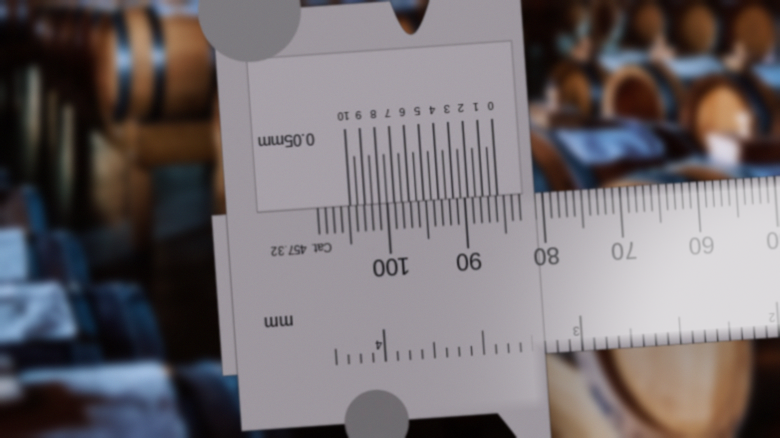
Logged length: {"value": 85.8, "unit": "mm"}
